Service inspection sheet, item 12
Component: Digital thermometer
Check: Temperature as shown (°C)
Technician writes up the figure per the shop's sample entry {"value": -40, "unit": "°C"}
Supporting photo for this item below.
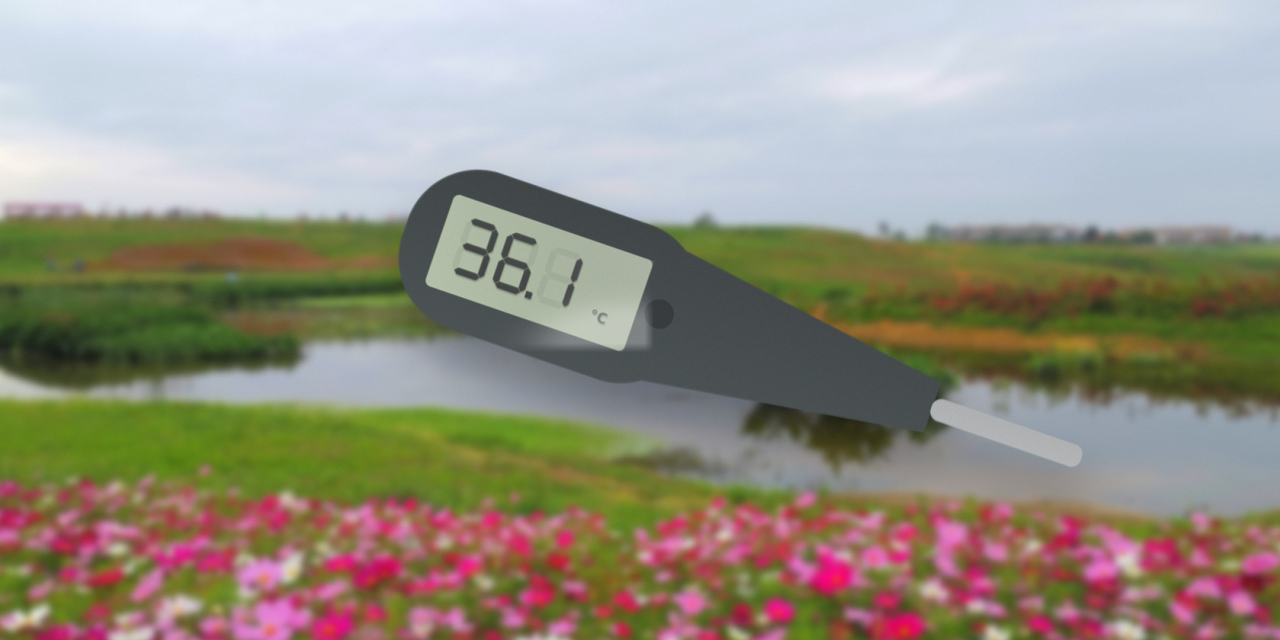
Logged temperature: {"value": 36.1, "unit": "°C"}
